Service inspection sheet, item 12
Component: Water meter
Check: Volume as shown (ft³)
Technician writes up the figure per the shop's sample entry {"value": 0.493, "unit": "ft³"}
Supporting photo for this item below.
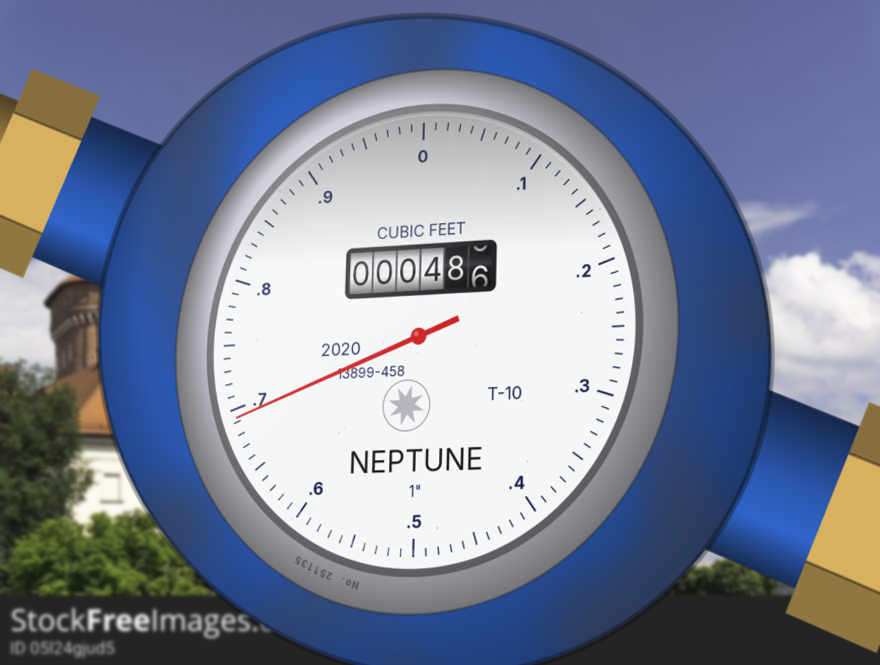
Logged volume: {"value": 485.69, "unit": "ft³"}
